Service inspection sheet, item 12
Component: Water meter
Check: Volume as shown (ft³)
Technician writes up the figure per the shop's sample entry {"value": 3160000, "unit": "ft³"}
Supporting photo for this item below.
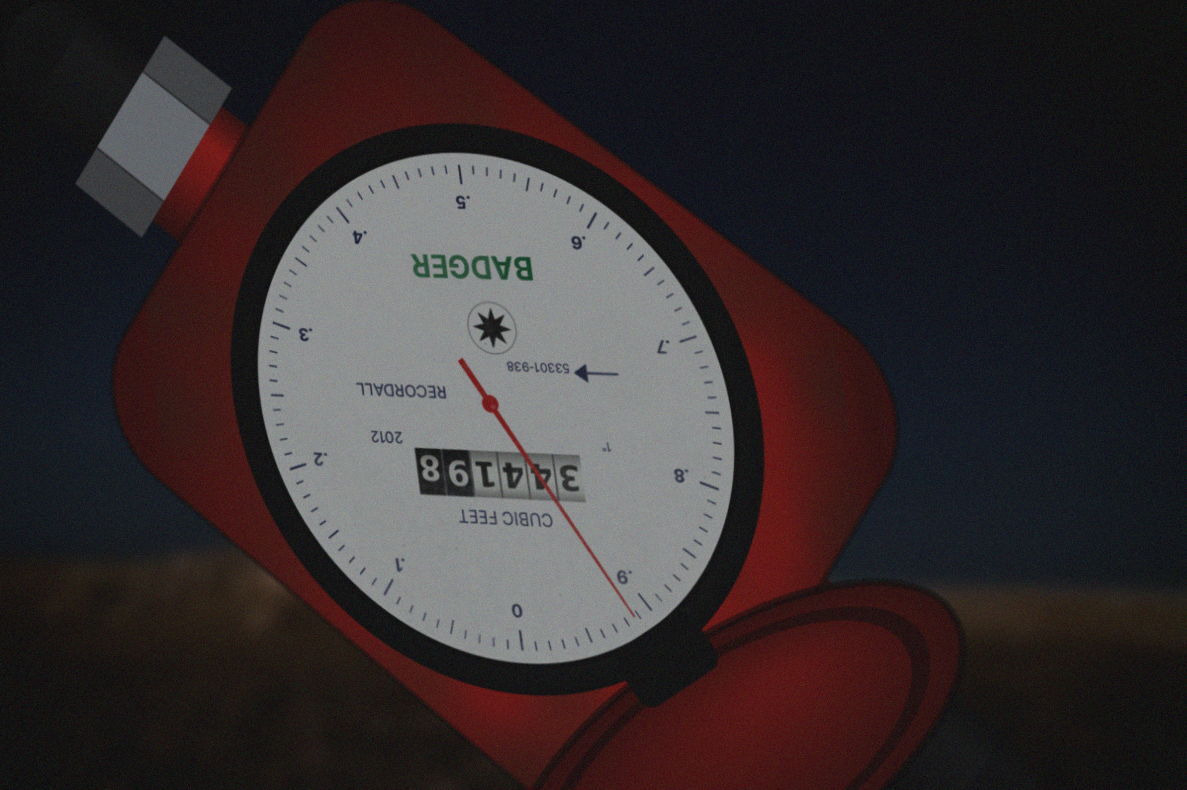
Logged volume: {"value": 344197.91, "unit": "ft³"}
